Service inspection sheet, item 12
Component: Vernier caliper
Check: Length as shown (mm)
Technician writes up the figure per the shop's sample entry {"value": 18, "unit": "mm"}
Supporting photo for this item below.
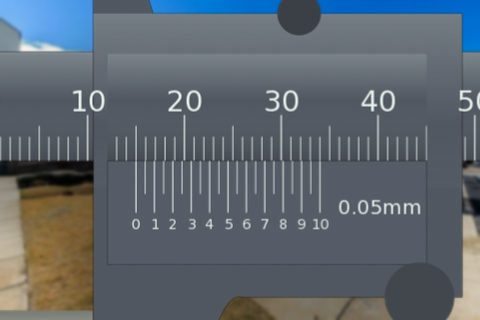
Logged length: {"value": 15.0, "unit": "mm"}
